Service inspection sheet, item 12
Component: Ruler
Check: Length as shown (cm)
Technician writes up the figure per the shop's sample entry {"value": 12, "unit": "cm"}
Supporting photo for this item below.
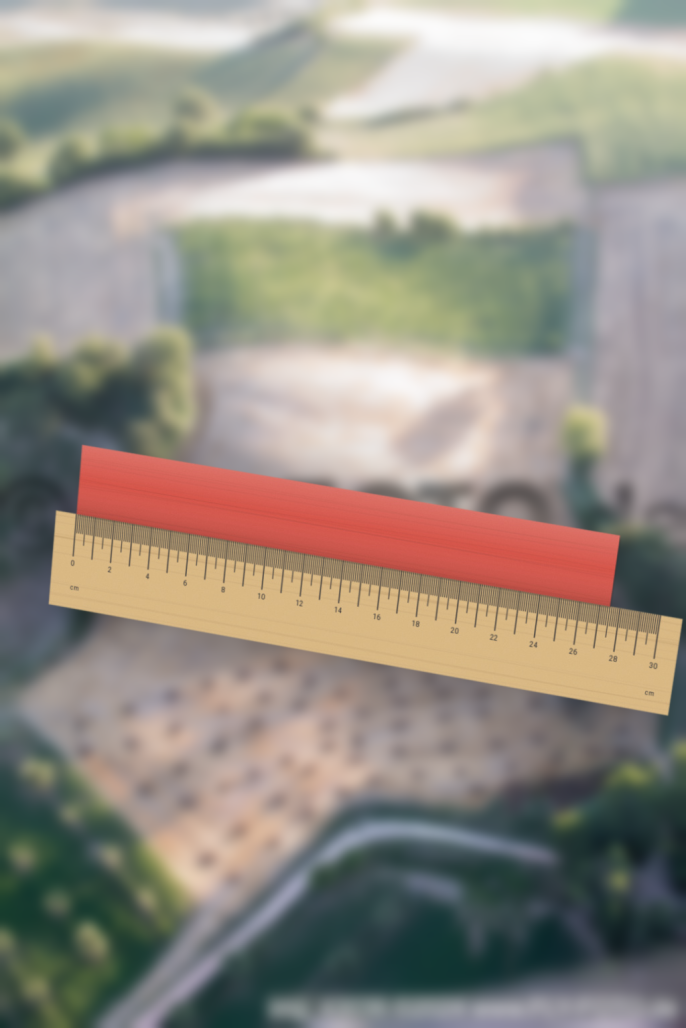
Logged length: {"value": 27.5, "unit": "cm"}
